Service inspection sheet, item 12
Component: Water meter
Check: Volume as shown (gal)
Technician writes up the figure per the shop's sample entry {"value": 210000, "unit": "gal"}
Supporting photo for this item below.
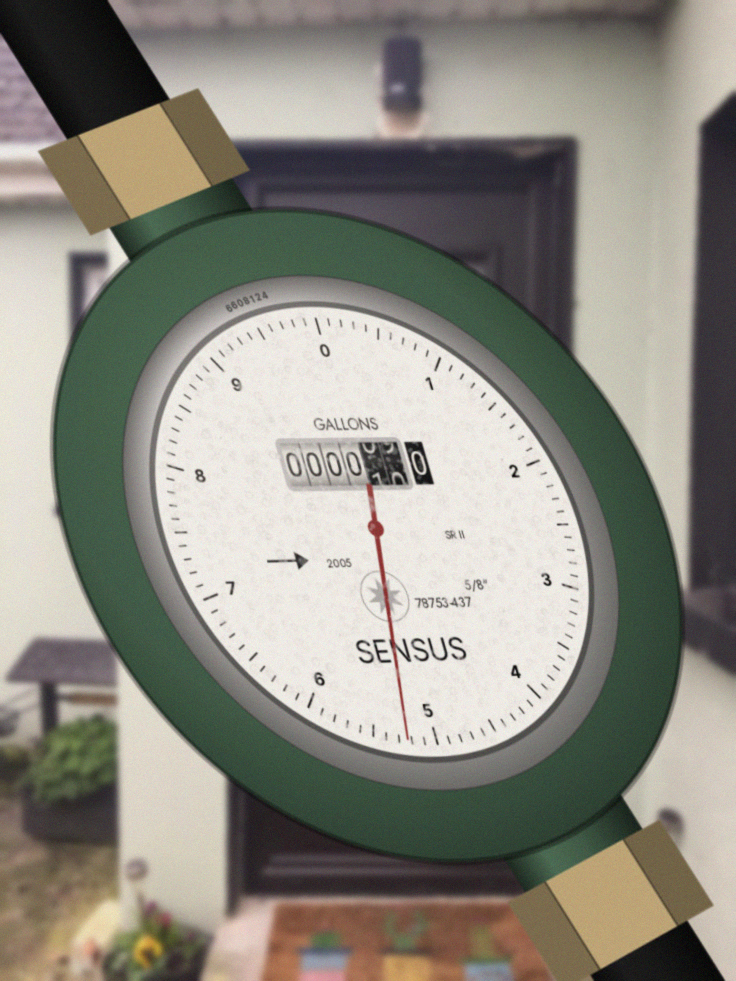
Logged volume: {"value": 95.2, "unit": "gal"}
